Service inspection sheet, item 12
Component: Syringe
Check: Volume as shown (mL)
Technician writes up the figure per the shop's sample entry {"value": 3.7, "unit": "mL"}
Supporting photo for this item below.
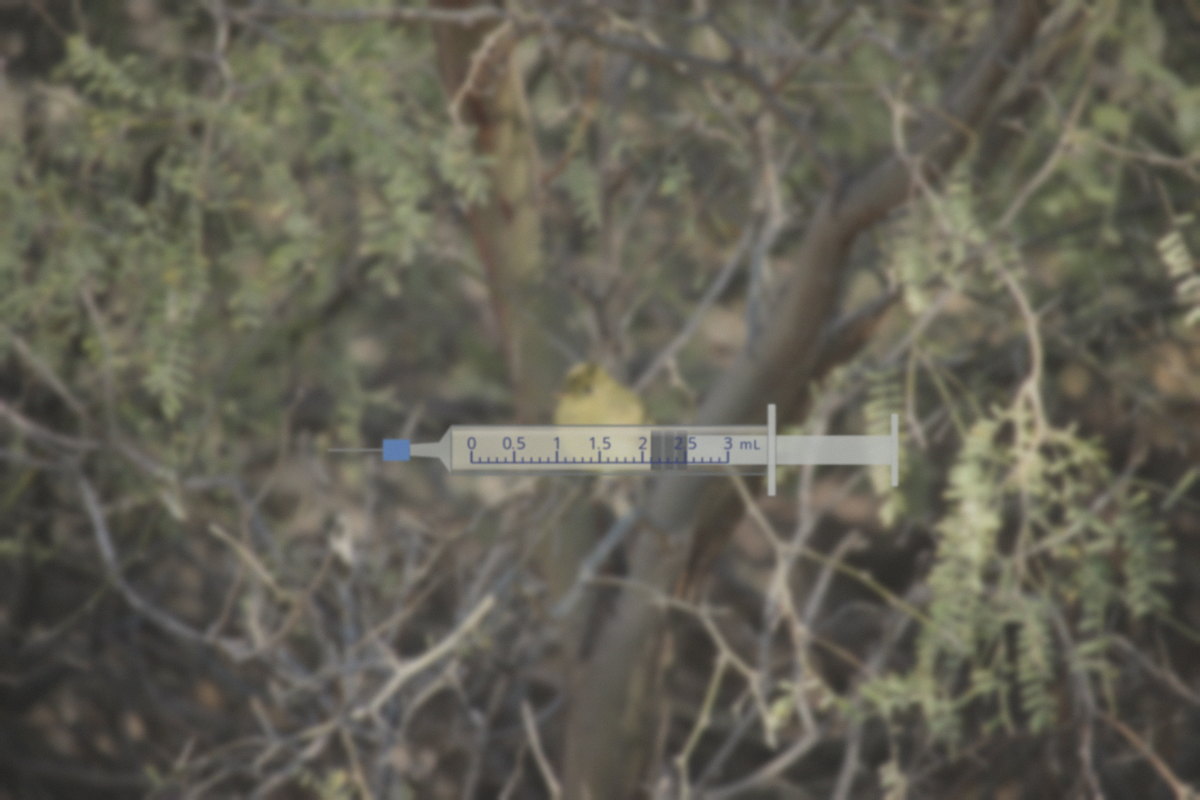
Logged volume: {"value": 2.1, "unit": "mL"}
